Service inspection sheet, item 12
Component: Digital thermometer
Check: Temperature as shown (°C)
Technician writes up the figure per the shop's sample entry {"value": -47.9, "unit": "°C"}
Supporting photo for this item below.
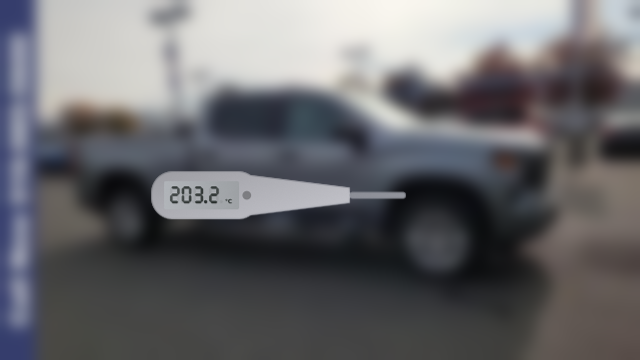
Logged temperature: {"value": 203.2, "unit": "°C"}
